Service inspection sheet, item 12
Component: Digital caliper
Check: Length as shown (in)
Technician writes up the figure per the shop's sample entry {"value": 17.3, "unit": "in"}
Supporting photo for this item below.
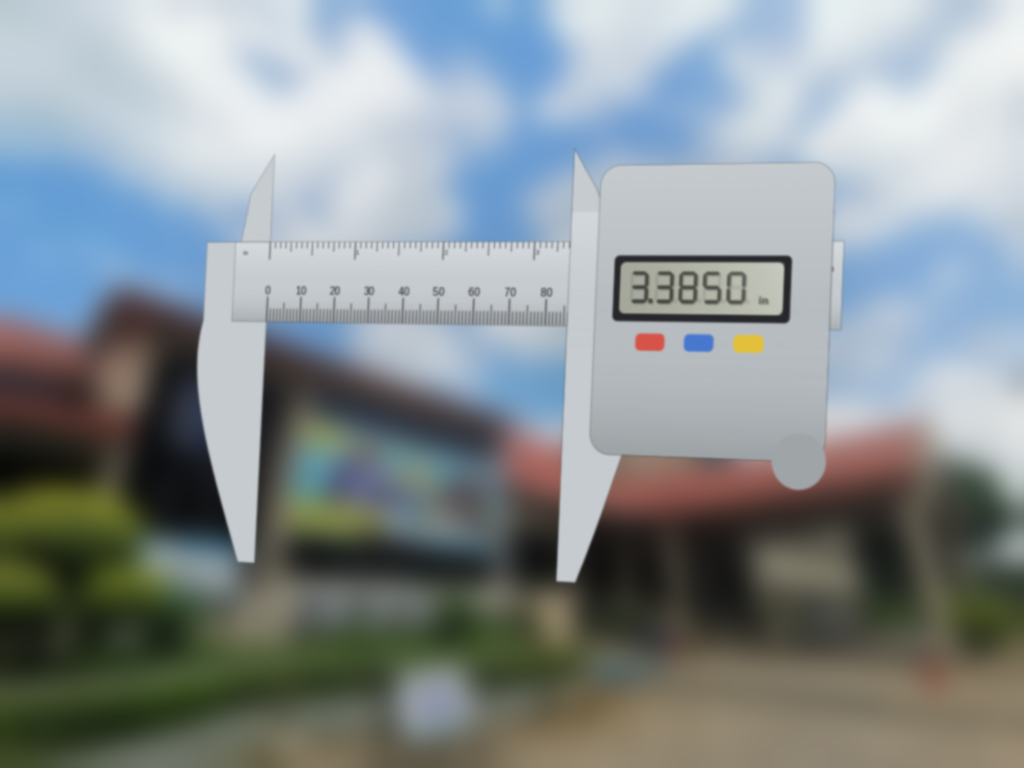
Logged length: {"value": 3.3850, "unit": "in"}
